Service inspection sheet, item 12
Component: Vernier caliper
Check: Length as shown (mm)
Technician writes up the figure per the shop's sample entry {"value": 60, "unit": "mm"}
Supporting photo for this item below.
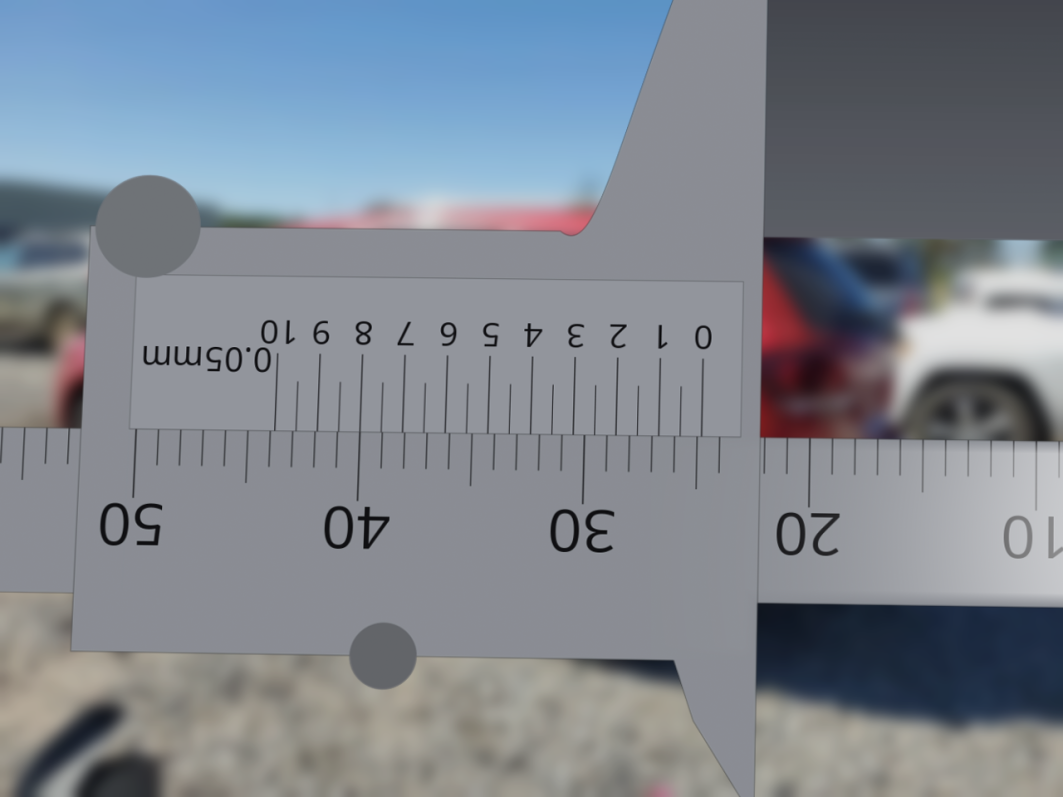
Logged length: {"value": 24.80, "unit": "mm"}
